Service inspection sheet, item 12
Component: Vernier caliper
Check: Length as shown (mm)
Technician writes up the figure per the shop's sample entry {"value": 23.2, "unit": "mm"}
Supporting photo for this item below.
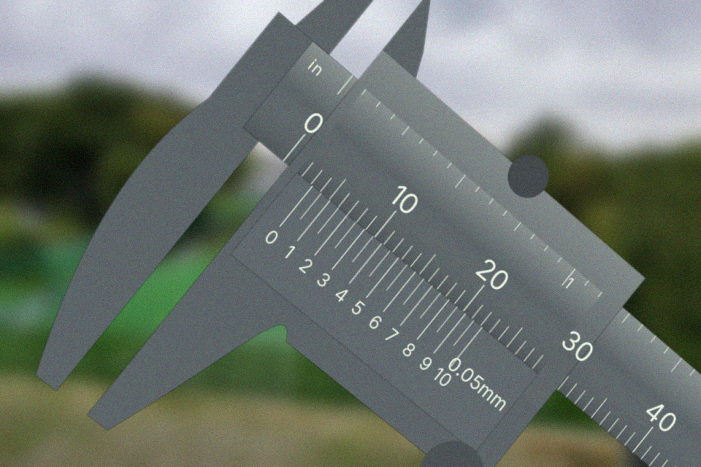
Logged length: {"value": 3.2, "unit": "mm"}
